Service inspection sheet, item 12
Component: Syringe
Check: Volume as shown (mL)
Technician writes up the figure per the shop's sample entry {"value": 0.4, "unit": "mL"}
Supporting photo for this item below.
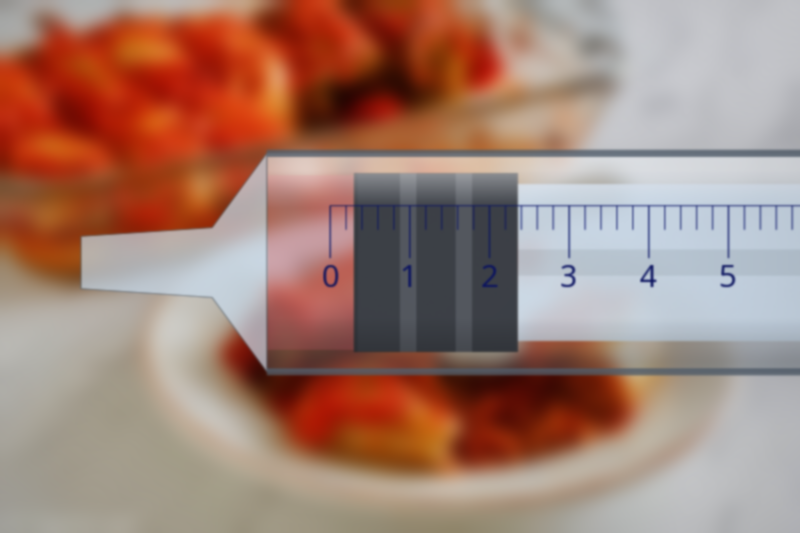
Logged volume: {"value": 0.3, "unit": "mL"}
